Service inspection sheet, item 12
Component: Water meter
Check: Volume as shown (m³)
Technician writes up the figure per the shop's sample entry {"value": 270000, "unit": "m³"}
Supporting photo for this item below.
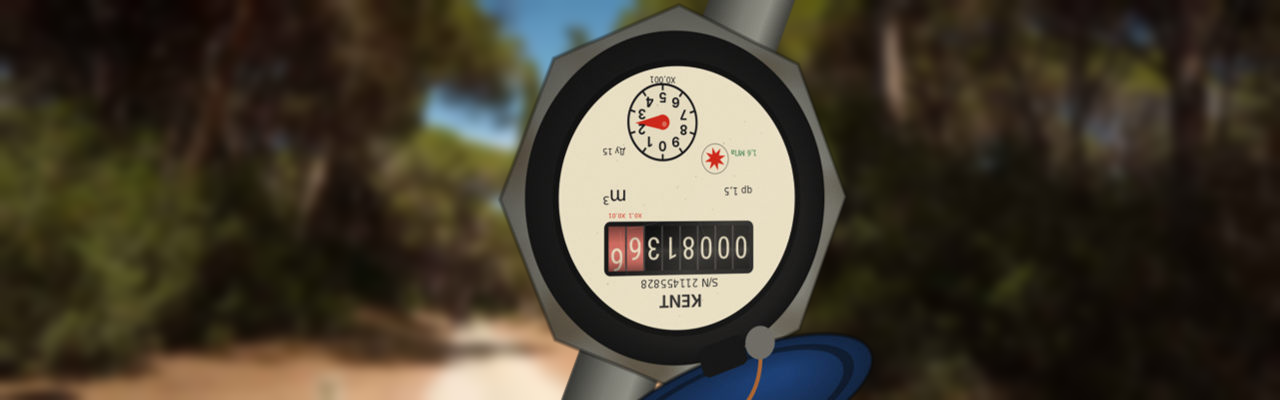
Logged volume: {"value": 813.662, "unit": "m³"}
